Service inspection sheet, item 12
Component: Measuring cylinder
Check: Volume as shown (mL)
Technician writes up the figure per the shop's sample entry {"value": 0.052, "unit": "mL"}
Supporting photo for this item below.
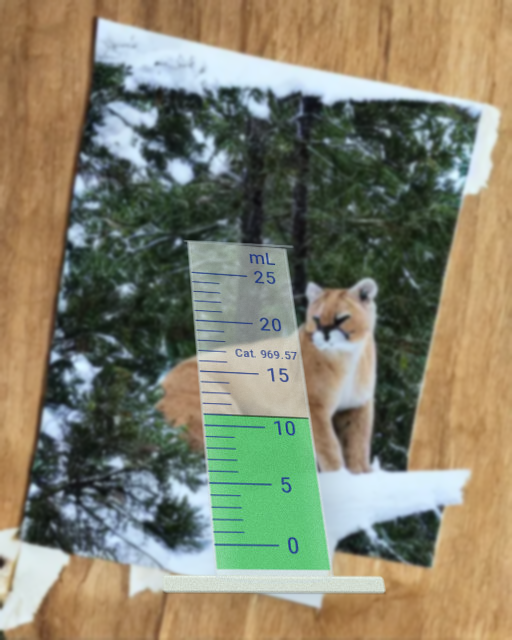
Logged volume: {"value": 11, "unit": "mL"}
